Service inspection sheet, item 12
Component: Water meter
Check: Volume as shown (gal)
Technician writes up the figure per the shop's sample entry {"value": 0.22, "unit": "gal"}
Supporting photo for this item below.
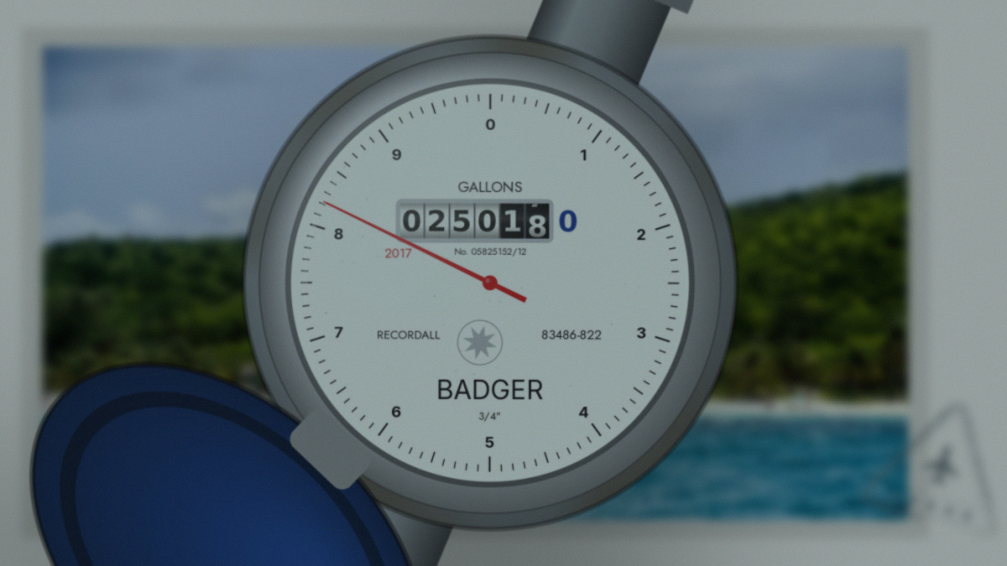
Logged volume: {"value": 250178.2, "unit": "gal"}
